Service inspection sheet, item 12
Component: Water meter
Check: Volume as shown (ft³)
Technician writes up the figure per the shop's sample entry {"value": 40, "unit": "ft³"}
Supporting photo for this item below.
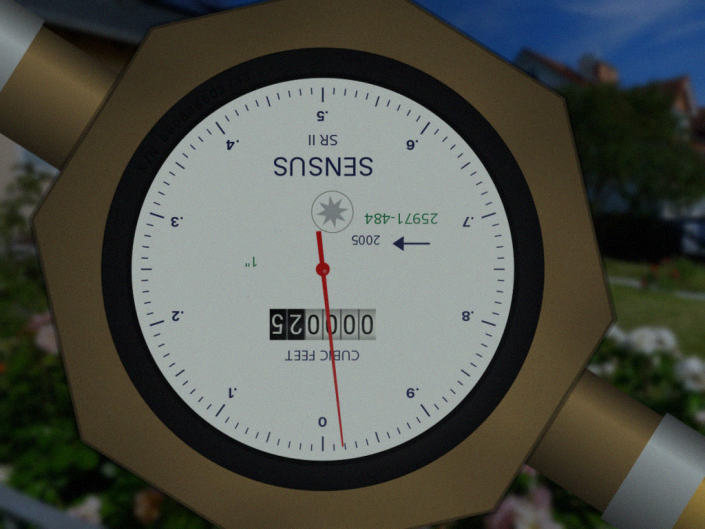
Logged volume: {"value": 24.98, "unit": "ft³"}
